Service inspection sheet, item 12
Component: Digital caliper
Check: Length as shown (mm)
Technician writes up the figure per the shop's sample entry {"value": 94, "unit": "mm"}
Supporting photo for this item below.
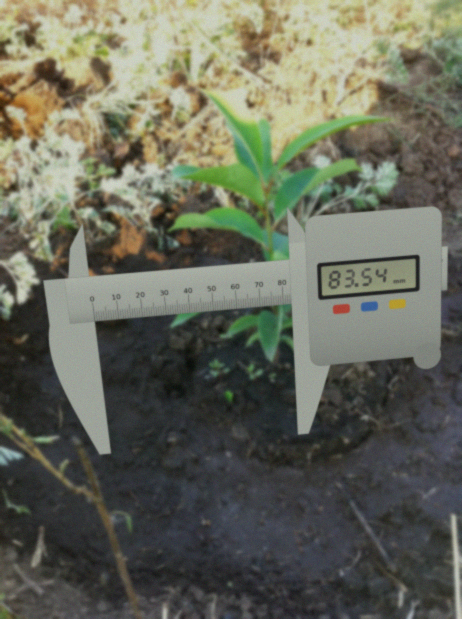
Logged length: {"value": 83.54, "unit": "mm"}
